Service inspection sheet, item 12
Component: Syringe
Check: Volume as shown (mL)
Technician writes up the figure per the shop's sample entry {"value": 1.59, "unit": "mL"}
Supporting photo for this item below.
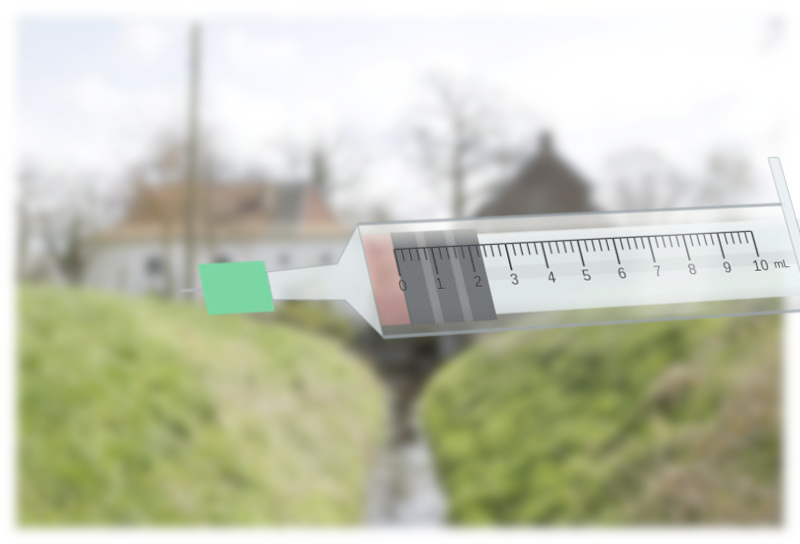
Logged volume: {"value": 0, "unit": "mL"}
